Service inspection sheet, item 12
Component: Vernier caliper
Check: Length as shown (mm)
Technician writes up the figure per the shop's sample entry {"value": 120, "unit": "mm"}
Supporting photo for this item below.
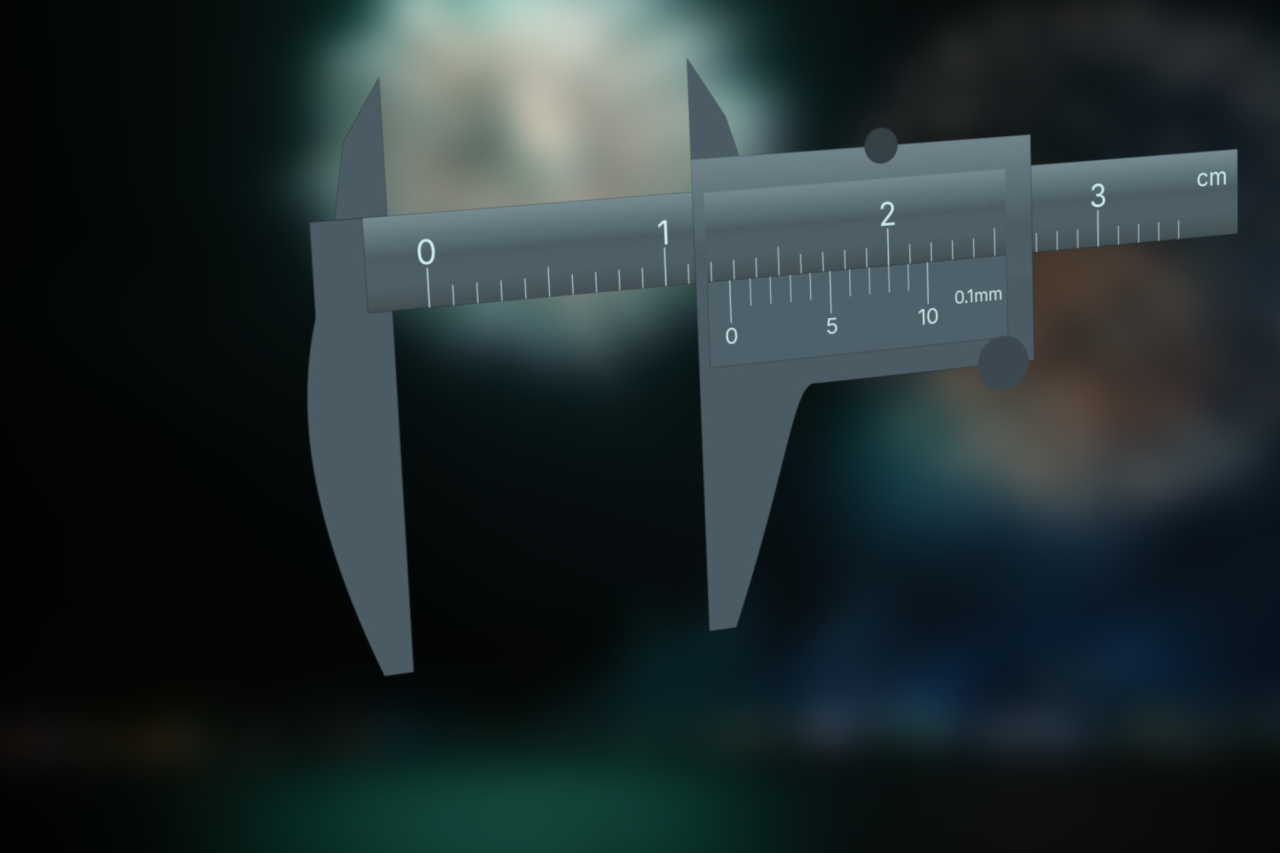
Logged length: {"value": 12.8, "unit": "mm"}
